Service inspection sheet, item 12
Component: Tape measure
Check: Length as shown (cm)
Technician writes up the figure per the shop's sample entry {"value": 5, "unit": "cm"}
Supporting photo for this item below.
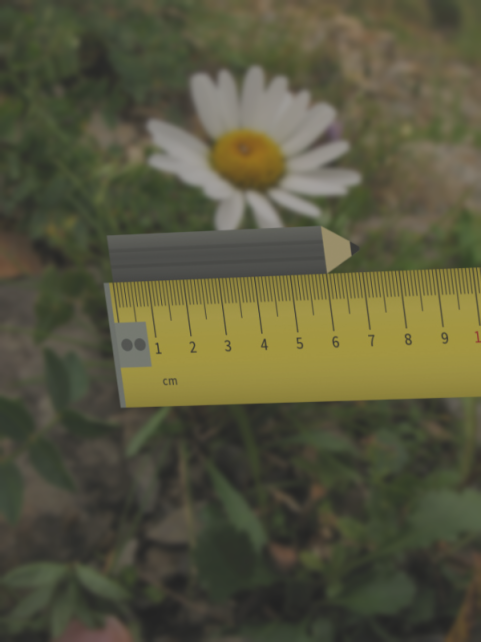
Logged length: {"value": 7, "unit": "cm"}
